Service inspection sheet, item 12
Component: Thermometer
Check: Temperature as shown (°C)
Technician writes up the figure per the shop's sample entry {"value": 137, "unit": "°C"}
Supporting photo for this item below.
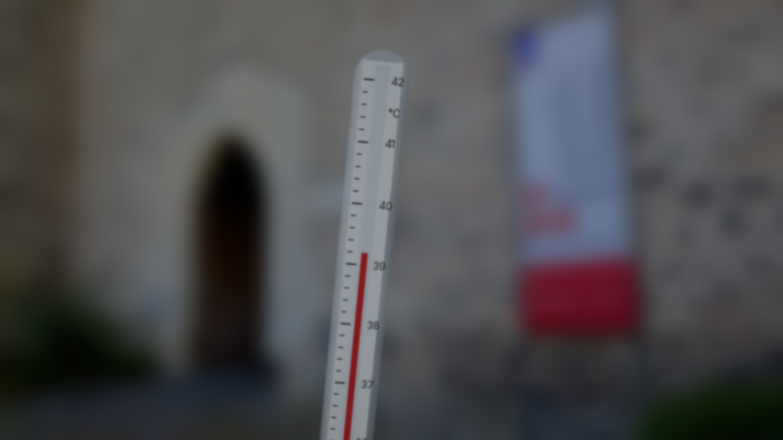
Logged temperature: {"value": 39.2, "unit": "°C"}
